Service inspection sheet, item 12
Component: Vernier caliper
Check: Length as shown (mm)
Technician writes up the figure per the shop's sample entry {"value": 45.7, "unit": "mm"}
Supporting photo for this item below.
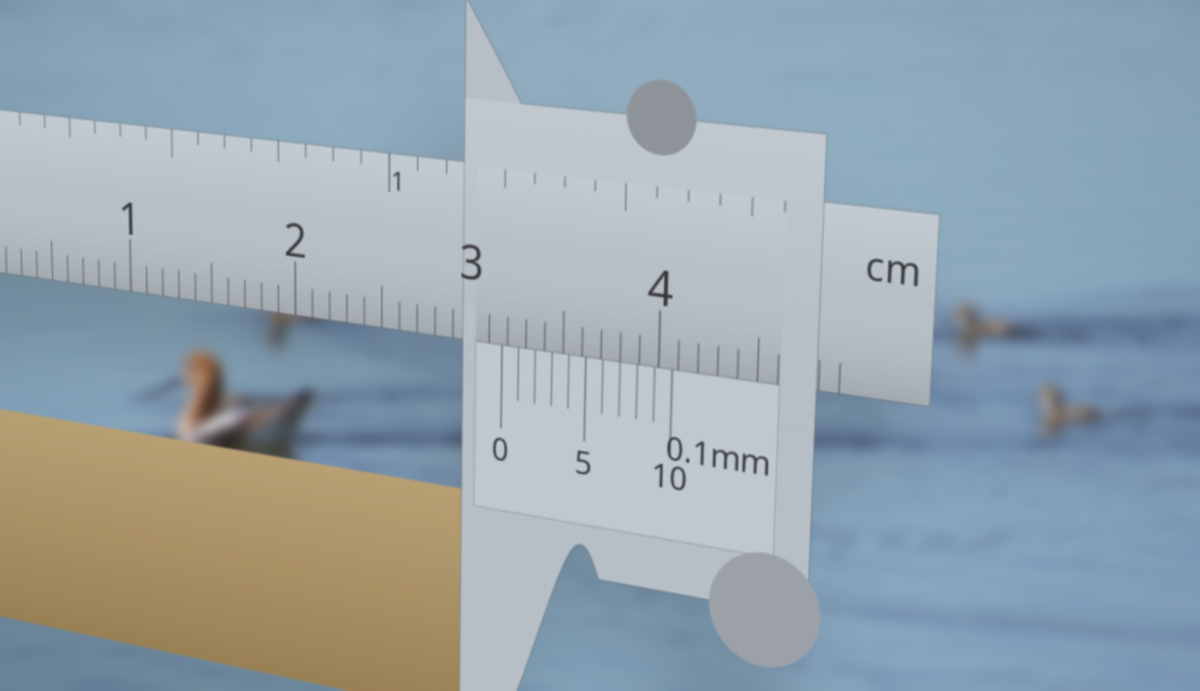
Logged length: {"value": 31.7, "unit": "mm"}
